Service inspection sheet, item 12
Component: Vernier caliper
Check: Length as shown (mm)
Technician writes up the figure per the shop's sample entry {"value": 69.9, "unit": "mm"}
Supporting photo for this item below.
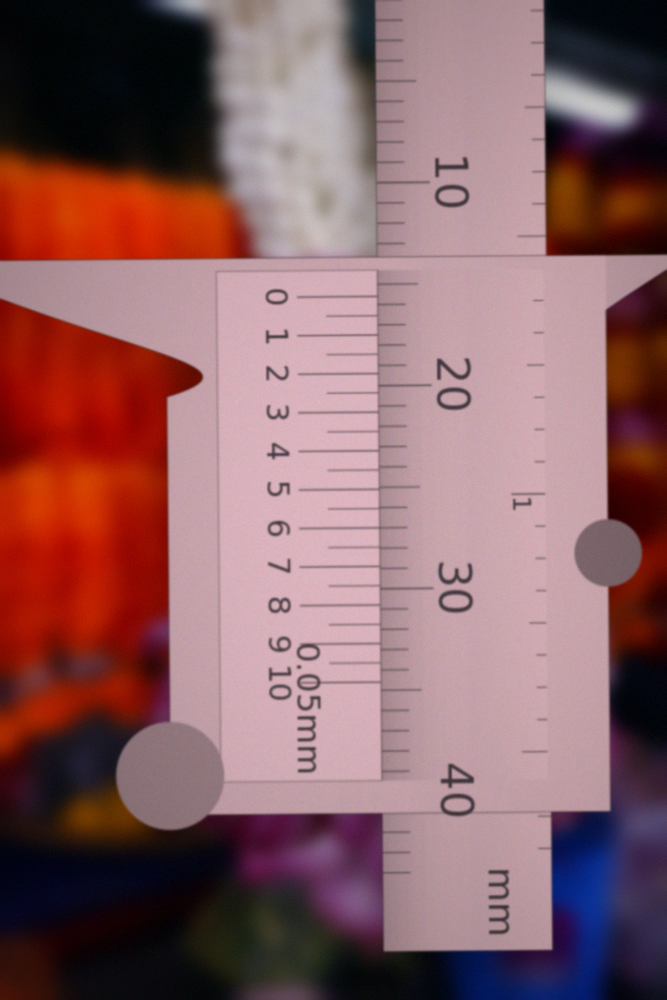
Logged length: {"value": 15.6, "unit": "mm"}
